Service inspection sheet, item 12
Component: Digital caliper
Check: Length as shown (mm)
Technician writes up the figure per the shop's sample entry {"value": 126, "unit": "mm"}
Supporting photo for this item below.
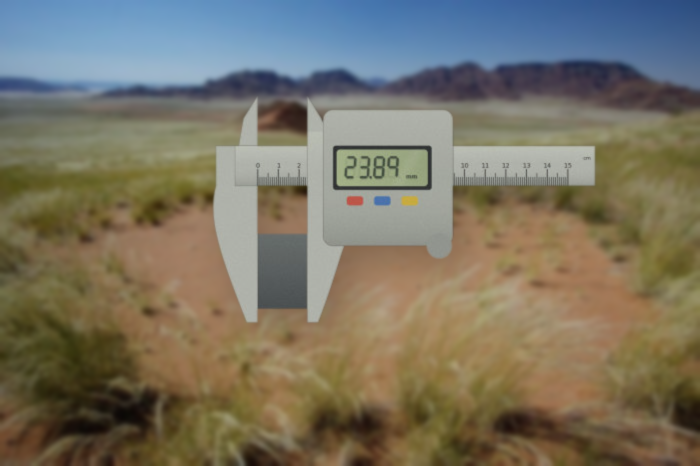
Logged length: {"value": 23.89, "unit": "mm"}
